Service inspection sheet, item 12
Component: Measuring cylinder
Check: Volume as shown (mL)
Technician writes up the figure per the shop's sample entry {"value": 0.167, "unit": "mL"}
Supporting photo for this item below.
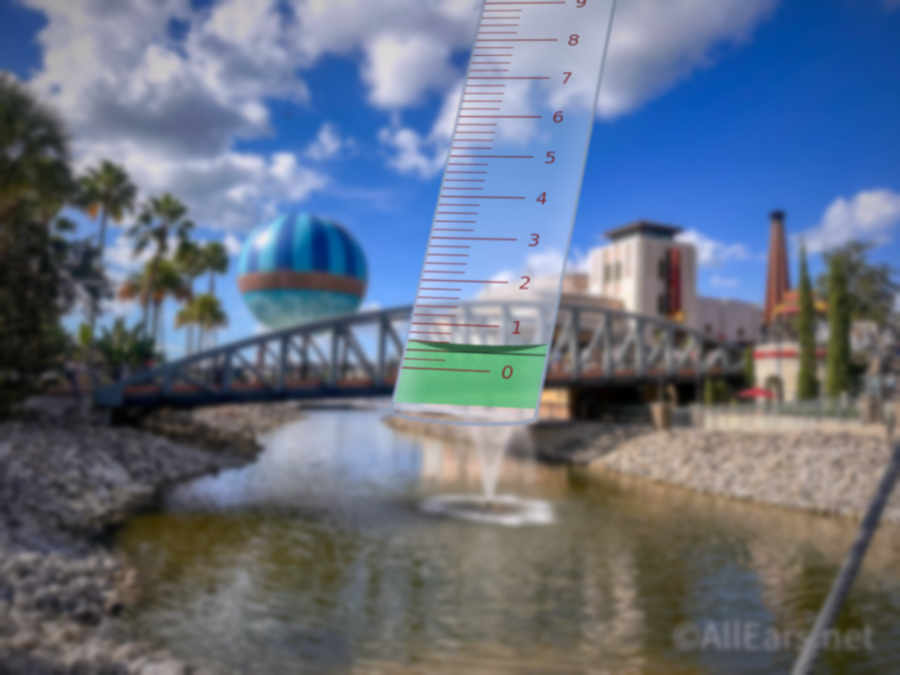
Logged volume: {"value": 0.4, "unit": "mL"}
